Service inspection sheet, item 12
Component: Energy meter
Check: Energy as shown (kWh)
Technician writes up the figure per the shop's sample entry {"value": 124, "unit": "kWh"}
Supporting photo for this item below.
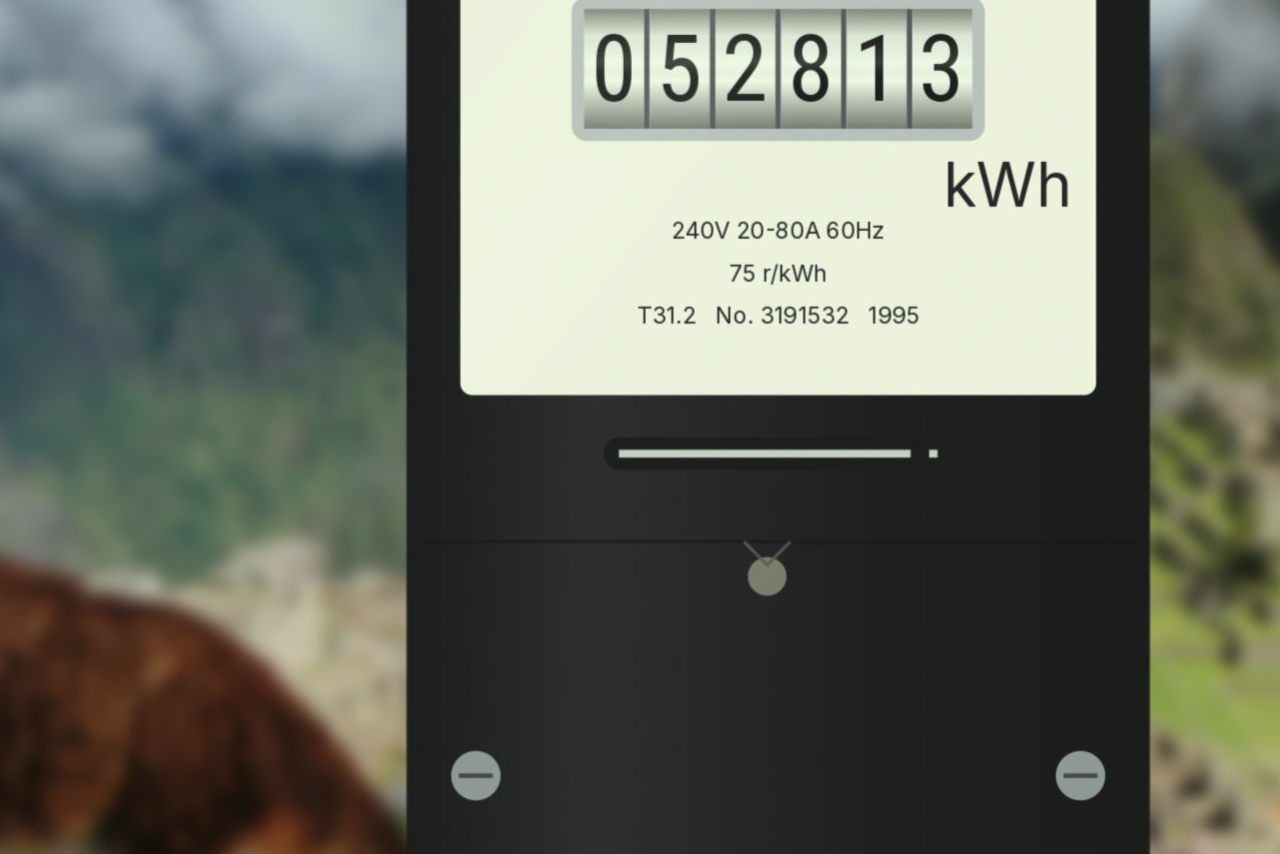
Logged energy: {"value": 52813, "unit": "kWh"}
